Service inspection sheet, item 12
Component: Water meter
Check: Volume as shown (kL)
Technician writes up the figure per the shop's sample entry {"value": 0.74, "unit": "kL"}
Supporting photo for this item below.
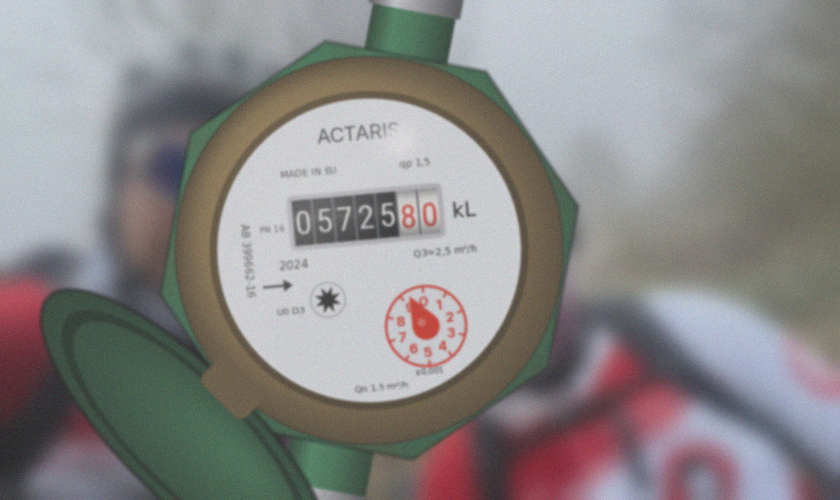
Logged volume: {"value": 5725.799, "unit": "kL"}
